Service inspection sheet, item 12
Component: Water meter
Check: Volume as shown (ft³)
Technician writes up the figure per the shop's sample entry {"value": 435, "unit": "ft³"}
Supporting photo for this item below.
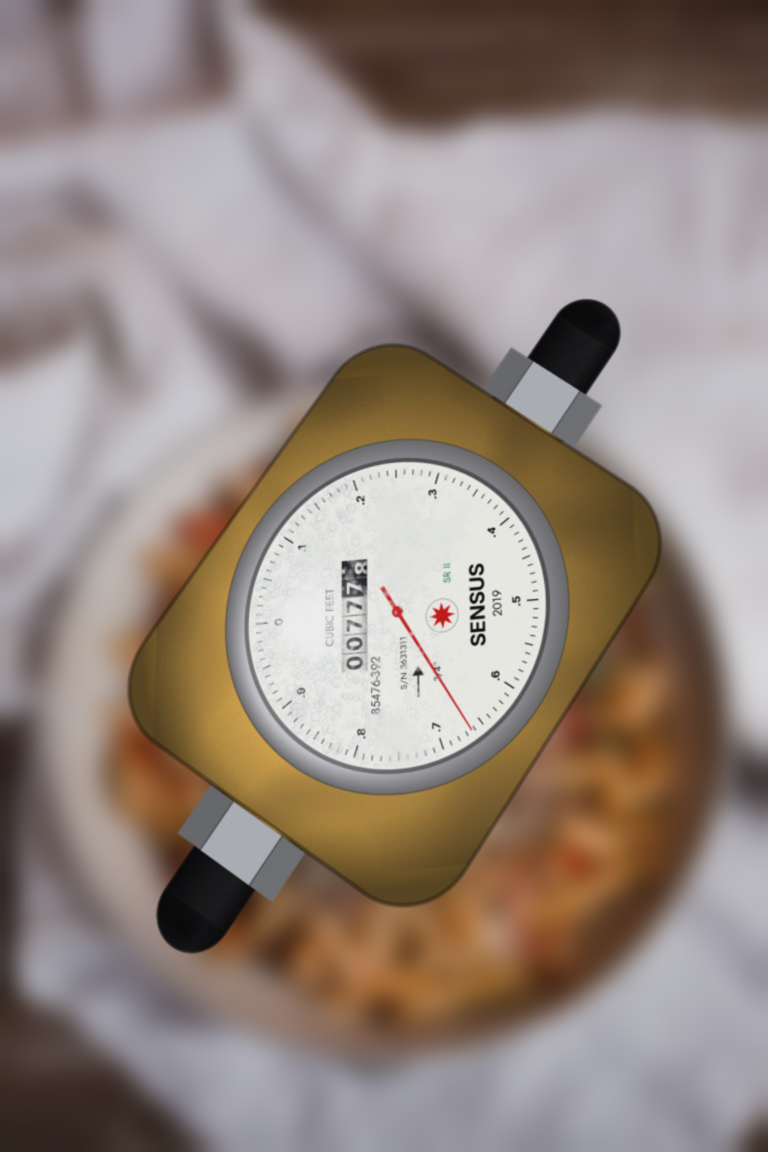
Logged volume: {"value": 7777.66, "unit": "ft³"}
